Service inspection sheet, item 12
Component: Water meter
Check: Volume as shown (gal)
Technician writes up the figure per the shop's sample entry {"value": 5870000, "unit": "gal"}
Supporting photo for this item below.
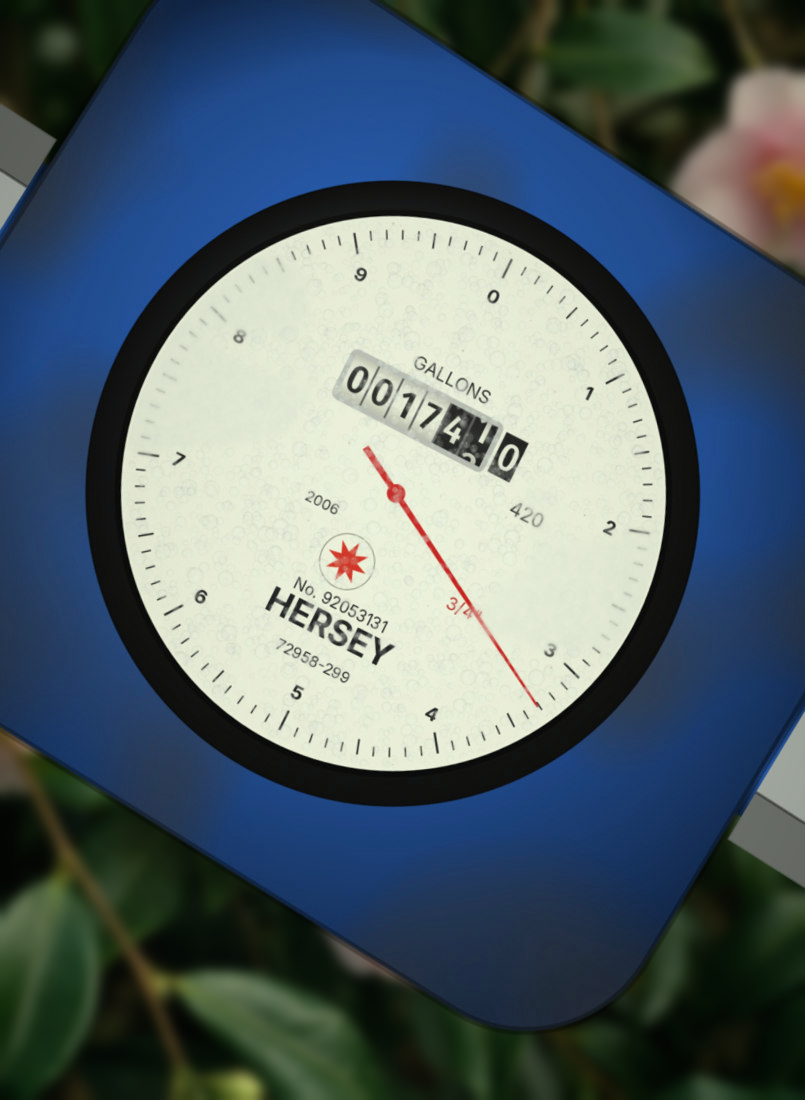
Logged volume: {"value": 17413.3, "unit": "gal"}
